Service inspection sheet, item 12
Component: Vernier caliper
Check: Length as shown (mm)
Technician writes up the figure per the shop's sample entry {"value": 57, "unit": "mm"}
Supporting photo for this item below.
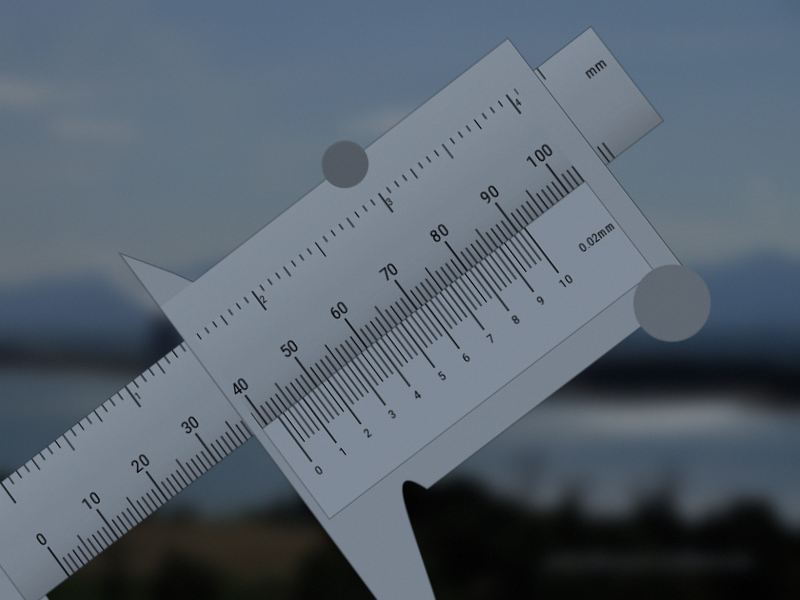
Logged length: {"value": 42.2, "unit": "mm"}
